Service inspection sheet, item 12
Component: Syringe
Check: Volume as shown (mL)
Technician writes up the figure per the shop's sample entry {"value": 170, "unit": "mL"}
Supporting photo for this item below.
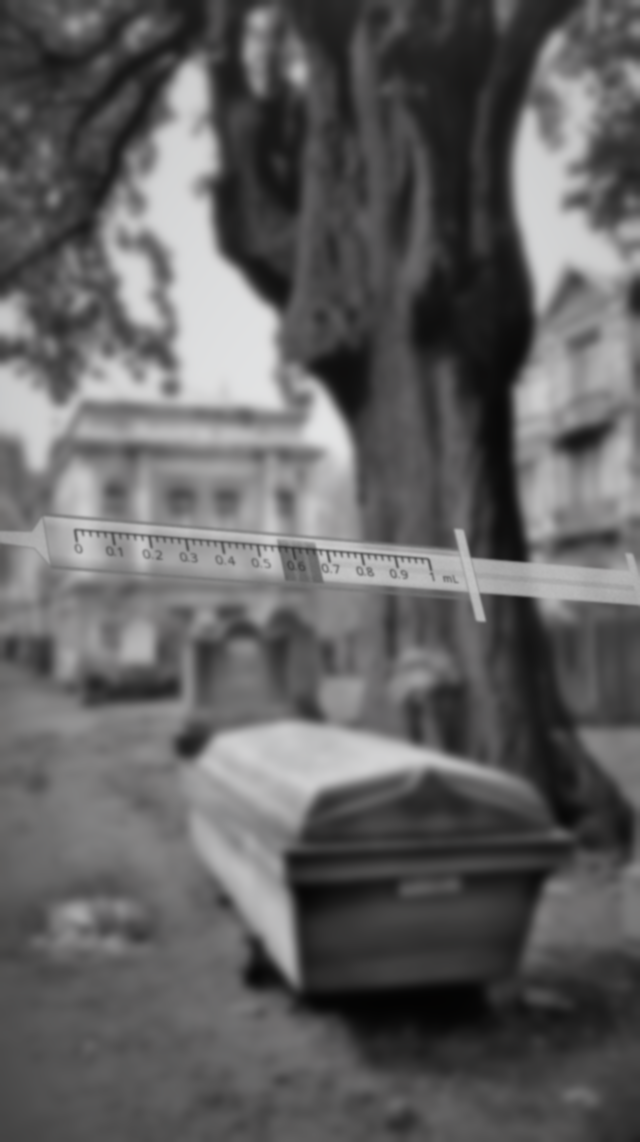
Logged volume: {"value": 0.56, "unit": "mL"}
